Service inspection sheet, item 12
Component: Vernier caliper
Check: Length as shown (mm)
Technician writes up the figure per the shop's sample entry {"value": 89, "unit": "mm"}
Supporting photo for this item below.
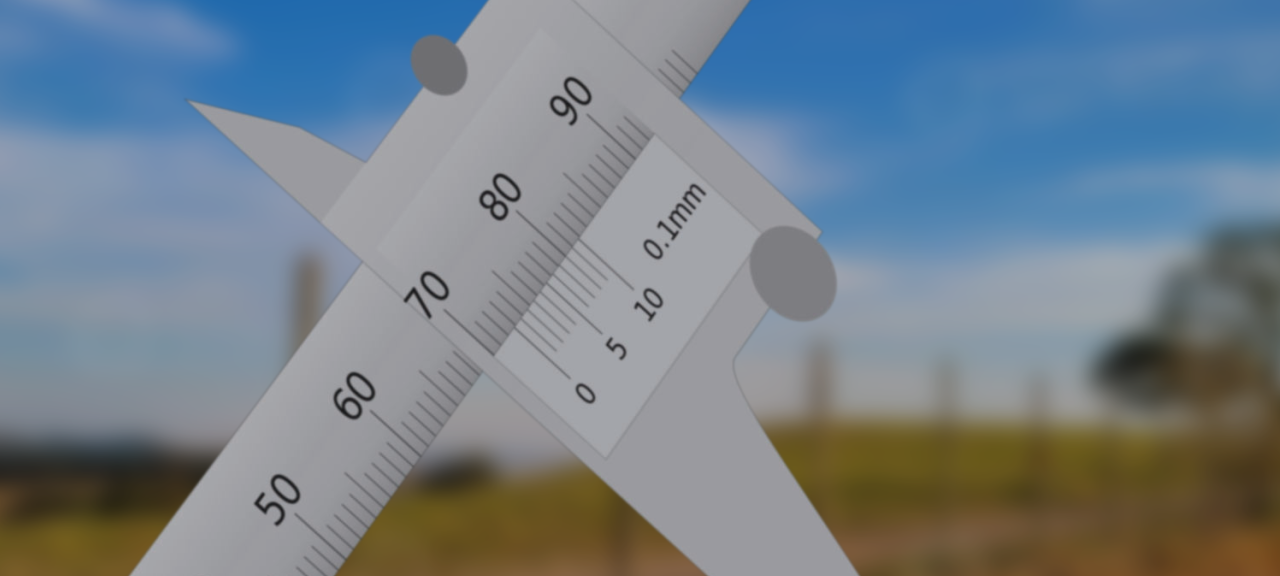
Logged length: {"value": 72.8, "unit": "mm"}
